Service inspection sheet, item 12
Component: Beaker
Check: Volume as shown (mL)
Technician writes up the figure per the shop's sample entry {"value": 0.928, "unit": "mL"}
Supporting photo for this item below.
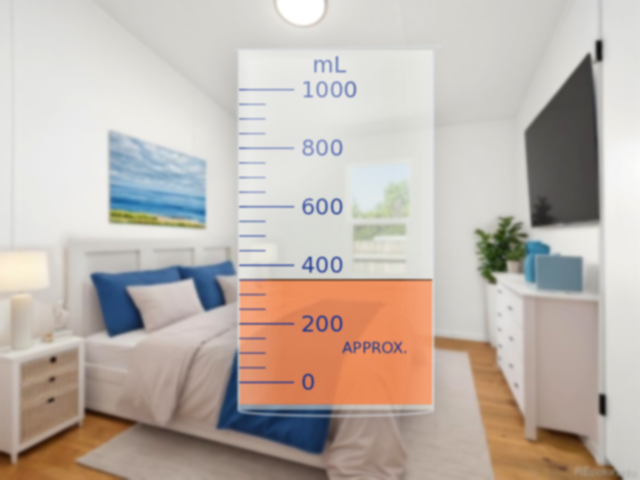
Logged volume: {"value": 350, "unit": "mL"}
